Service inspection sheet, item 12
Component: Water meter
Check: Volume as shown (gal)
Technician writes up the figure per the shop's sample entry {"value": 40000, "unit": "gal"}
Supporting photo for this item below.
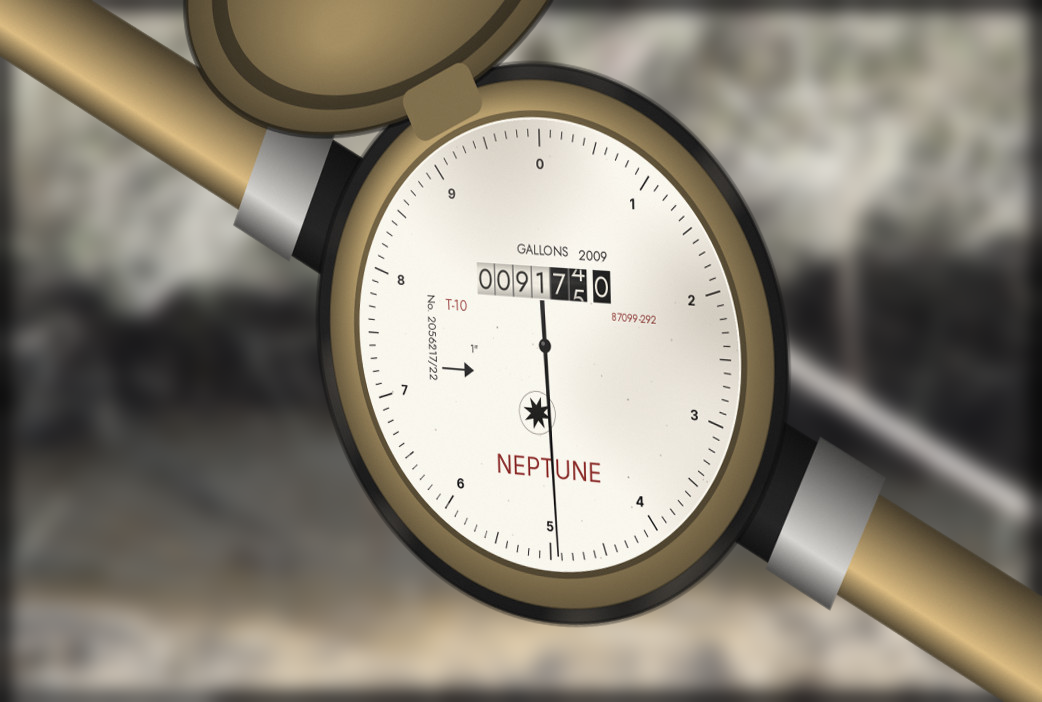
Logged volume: {"value": 91744.9, "unit": "gal"}
